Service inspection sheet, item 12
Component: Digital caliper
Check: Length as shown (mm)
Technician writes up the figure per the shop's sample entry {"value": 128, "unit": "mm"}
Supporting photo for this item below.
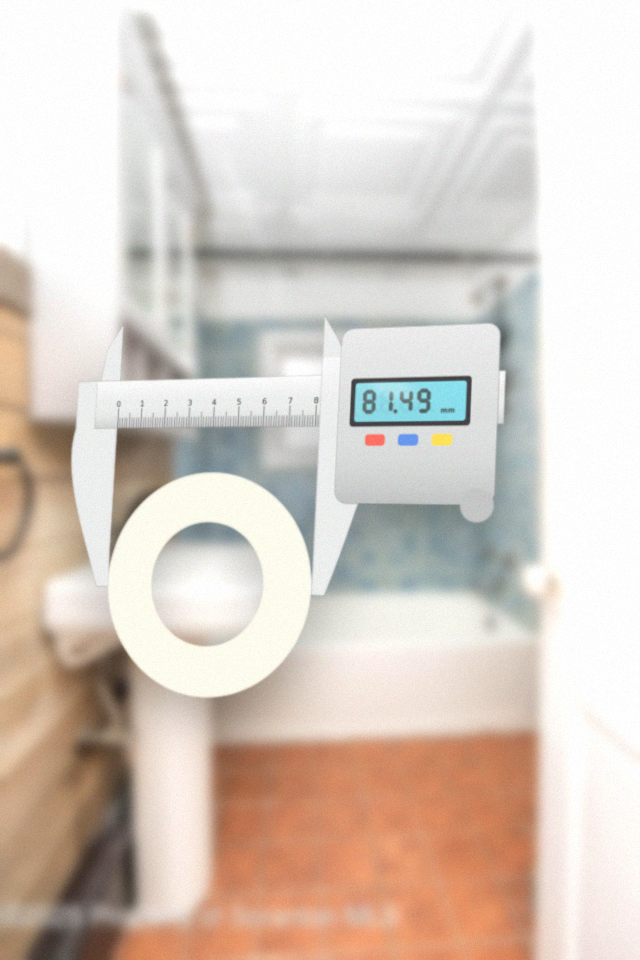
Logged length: {"value": 81.49, "unit": "mm"}
